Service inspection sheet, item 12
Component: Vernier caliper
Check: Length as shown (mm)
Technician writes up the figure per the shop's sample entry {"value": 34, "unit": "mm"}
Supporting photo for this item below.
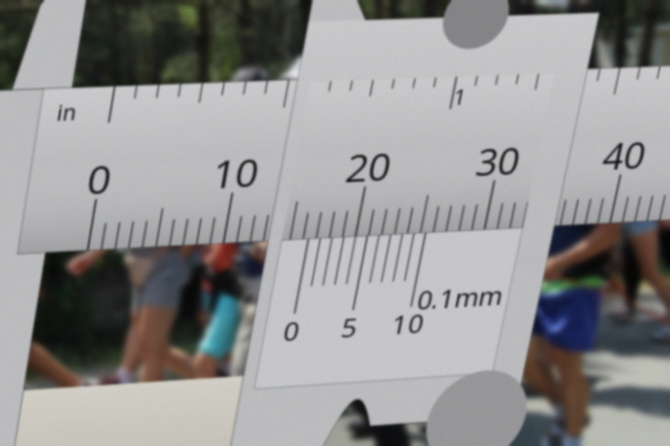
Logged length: {"value": 16.4, "unit": "mm"}
